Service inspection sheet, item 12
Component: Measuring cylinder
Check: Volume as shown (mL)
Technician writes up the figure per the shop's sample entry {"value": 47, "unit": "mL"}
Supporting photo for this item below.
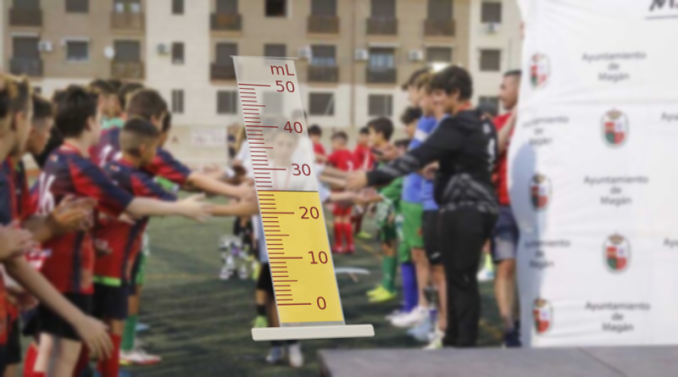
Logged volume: {"value": 25, "unit": "mL"}
